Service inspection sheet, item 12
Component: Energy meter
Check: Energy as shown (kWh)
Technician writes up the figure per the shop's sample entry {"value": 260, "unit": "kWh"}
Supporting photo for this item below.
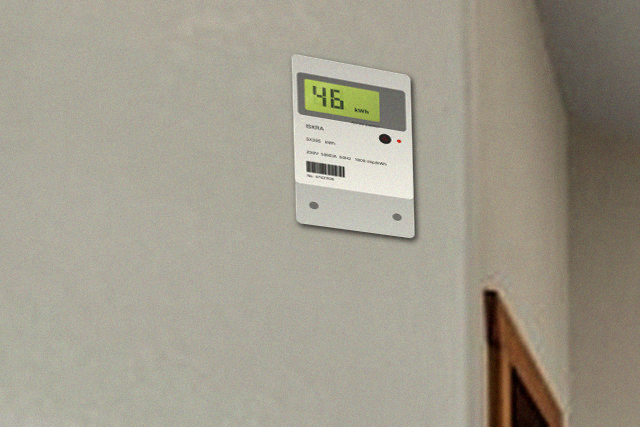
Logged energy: {"value": 46, "unit": "kWh"}
